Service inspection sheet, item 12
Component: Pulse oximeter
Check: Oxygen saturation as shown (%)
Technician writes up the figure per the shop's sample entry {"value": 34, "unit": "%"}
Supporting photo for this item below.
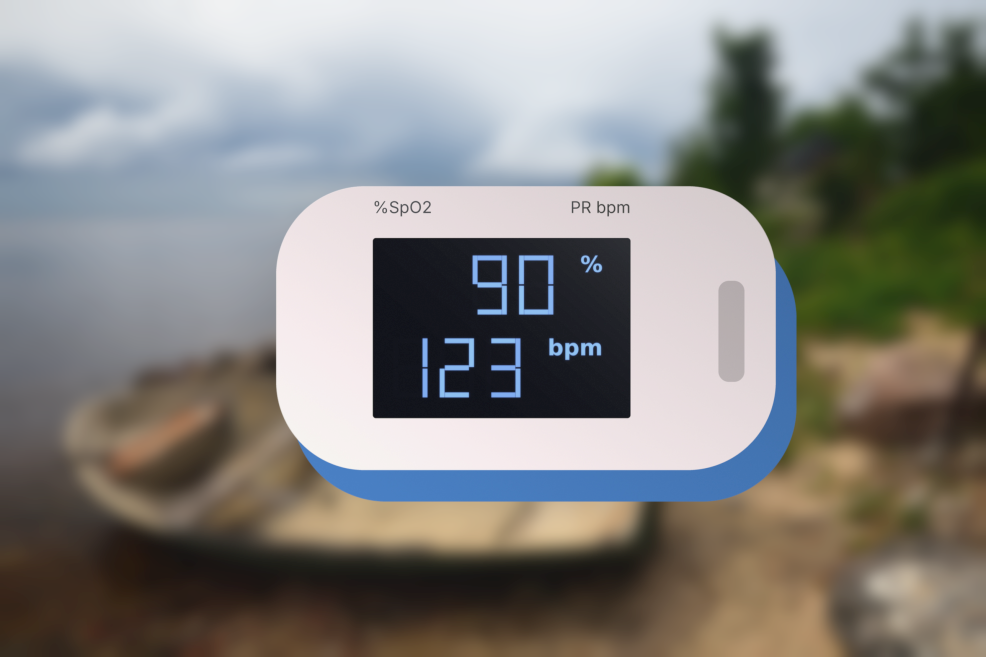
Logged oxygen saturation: {"value": 90, "unit": "%"}
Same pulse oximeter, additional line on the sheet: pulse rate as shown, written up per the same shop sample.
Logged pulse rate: {"value": 123, "unit": "bpm"}
